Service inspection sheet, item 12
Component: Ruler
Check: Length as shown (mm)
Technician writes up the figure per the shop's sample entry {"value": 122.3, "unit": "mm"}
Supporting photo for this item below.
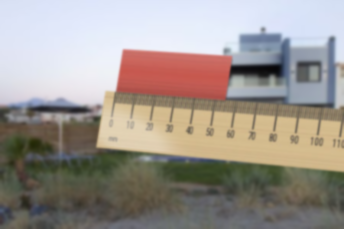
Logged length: {"value": 55, "unit": "mm"}
